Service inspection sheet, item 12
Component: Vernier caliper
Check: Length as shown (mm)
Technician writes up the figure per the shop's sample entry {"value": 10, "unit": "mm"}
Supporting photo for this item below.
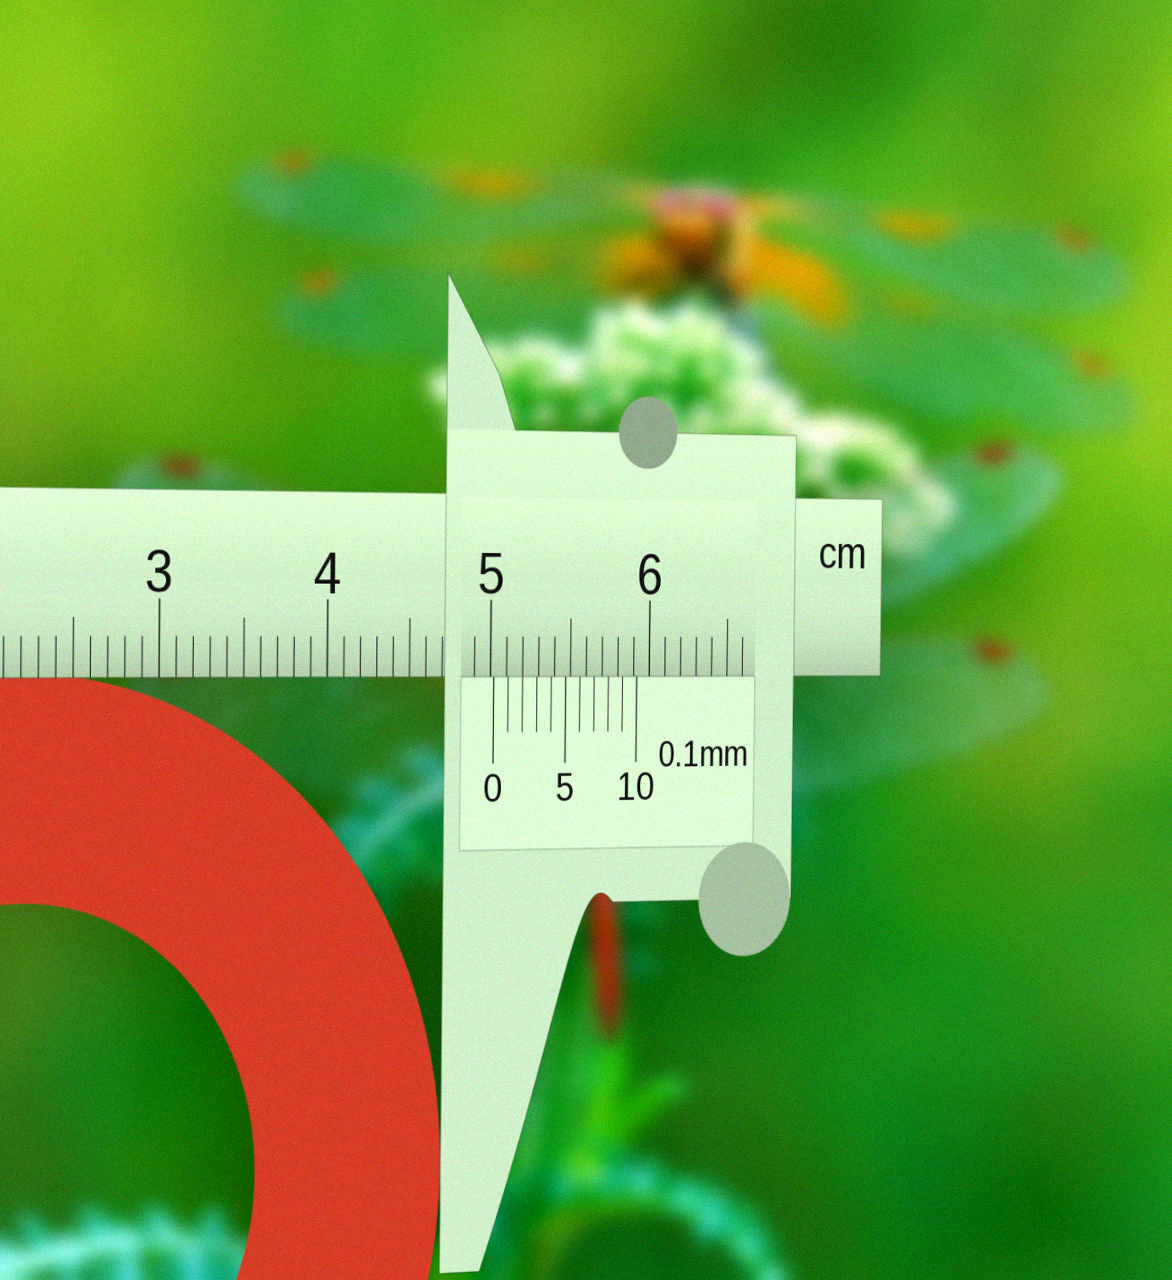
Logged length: {"value": 50.2, "unit": "mm"}
